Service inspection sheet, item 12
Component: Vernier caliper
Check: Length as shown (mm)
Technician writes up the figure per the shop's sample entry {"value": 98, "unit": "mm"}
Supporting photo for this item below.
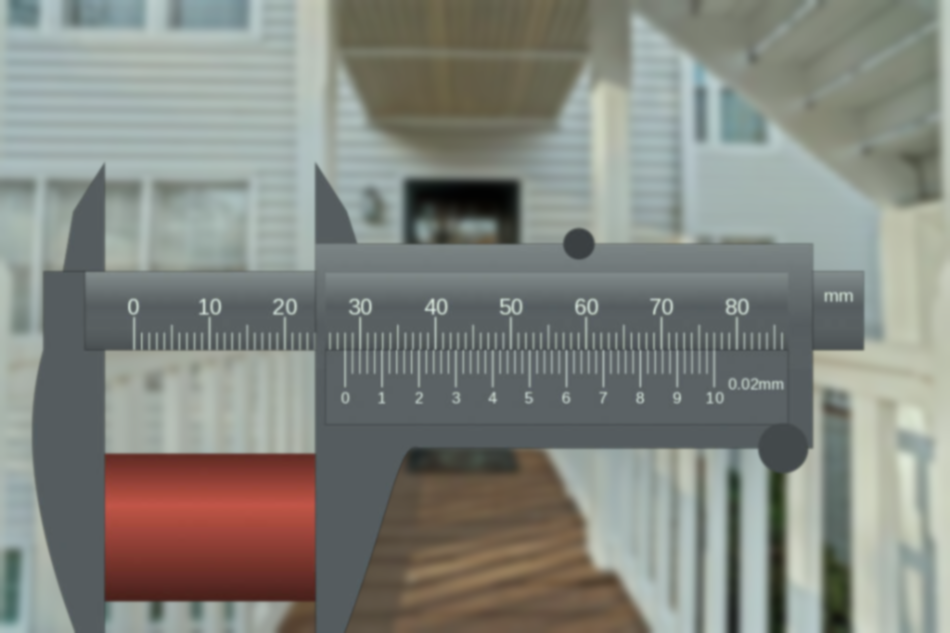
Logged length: {"value": 28.0, "unit": "mm"}
